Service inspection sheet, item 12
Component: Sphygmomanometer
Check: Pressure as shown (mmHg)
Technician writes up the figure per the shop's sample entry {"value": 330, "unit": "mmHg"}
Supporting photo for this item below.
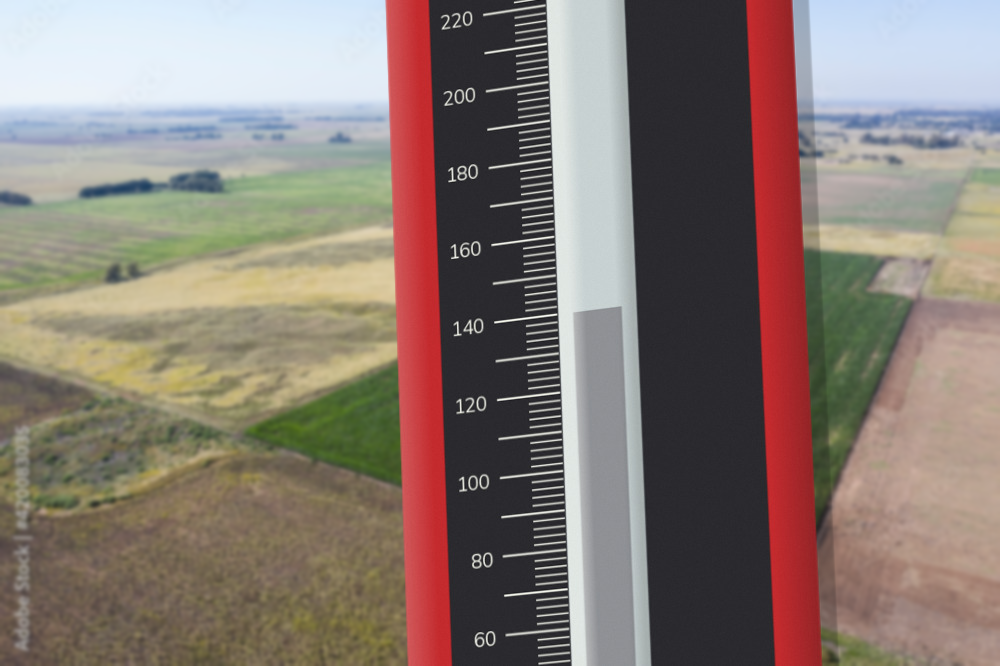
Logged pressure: {"value": 140, "unit": "mmHg"}
